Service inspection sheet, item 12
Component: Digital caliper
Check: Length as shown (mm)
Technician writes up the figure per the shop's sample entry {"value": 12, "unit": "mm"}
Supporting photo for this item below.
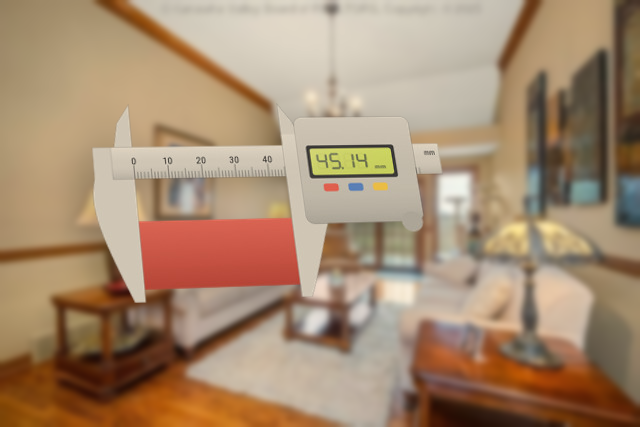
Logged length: {"value": 45.14, "unit": "mm"}
